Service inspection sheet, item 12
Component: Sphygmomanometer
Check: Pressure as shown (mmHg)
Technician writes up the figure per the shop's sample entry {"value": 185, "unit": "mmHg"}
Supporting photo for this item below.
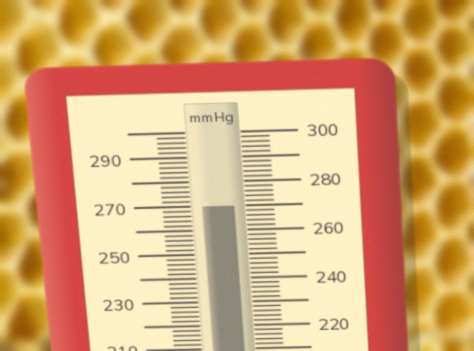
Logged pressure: {"value": 270, "unit": "mmHg"}
